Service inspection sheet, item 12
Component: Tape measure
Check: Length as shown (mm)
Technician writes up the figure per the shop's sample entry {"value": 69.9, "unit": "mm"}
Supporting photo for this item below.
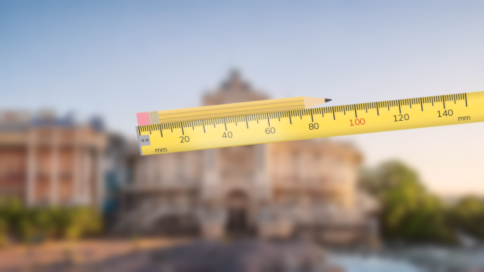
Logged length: {"value": 90, "unit": "mm"}
